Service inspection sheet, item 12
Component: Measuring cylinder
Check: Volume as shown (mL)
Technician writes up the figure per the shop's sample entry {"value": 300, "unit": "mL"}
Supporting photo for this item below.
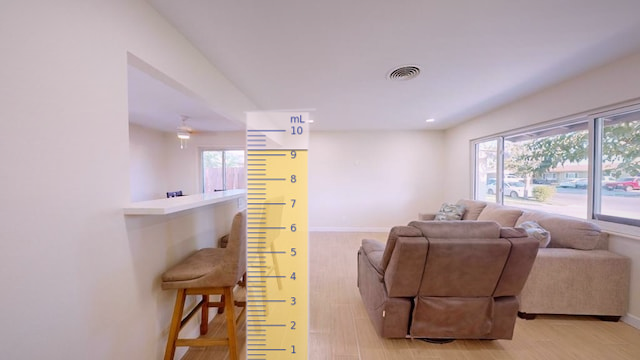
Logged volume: {"value": 9.2, "unit": "mL"}
